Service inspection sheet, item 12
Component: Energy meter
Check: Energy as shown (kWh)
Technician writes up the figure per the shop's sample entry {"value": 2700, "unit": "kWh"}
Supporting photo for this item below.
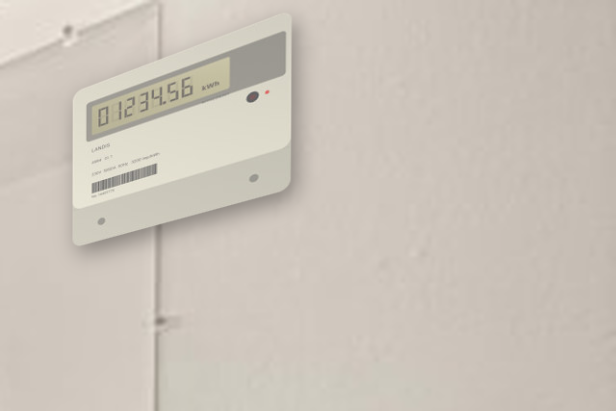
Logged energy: {"value": 1234.56, "unit": "kWh"}
